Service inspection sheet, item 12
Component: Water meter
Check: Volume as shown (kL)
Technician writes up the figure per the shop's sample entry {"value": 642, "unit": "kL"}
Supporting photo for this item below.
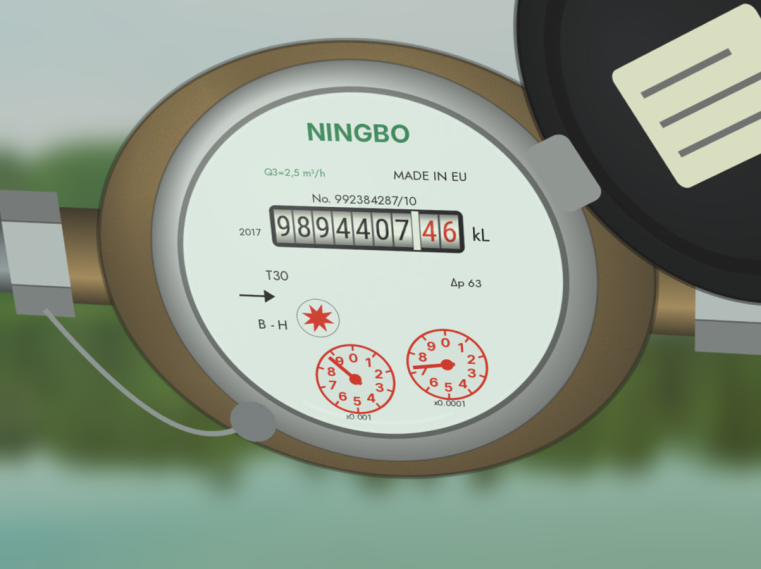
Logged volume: {"value": 9894407.4687, "unit": "kL"}
